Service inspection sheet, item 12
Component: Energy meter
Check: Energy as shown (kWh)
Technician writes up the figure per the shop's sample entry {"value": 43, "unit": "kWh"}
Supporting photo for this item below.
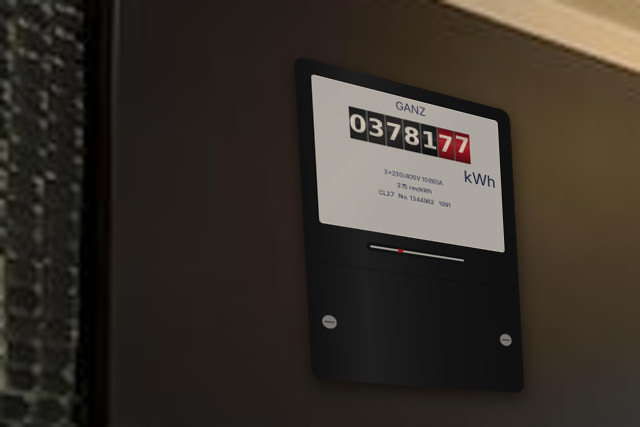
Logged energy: {"value": 3781.77, "unit": "kWh"}
